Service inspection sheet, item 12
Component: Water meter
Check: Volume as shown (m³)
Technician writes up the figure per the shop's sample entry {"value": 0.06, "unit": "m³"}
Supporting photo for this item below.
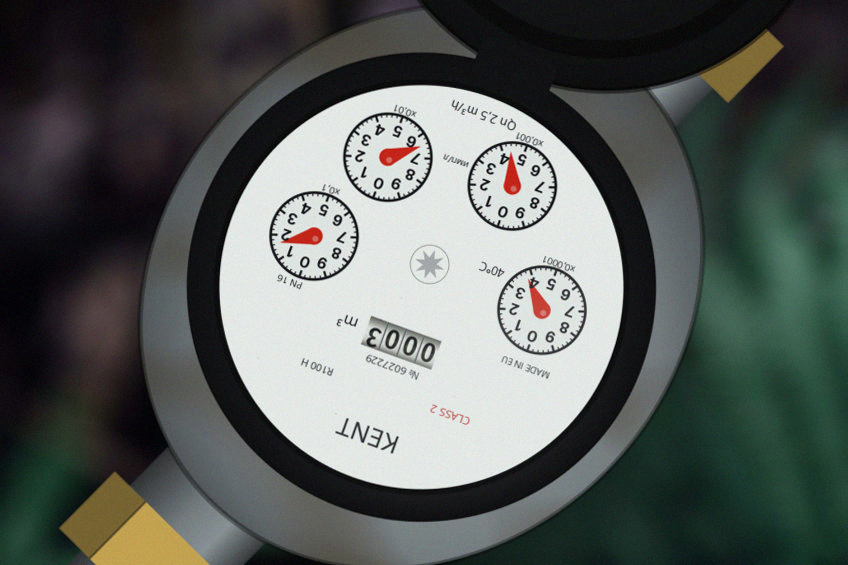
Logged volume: {"value": 3.1643, "unit": "m³"}
